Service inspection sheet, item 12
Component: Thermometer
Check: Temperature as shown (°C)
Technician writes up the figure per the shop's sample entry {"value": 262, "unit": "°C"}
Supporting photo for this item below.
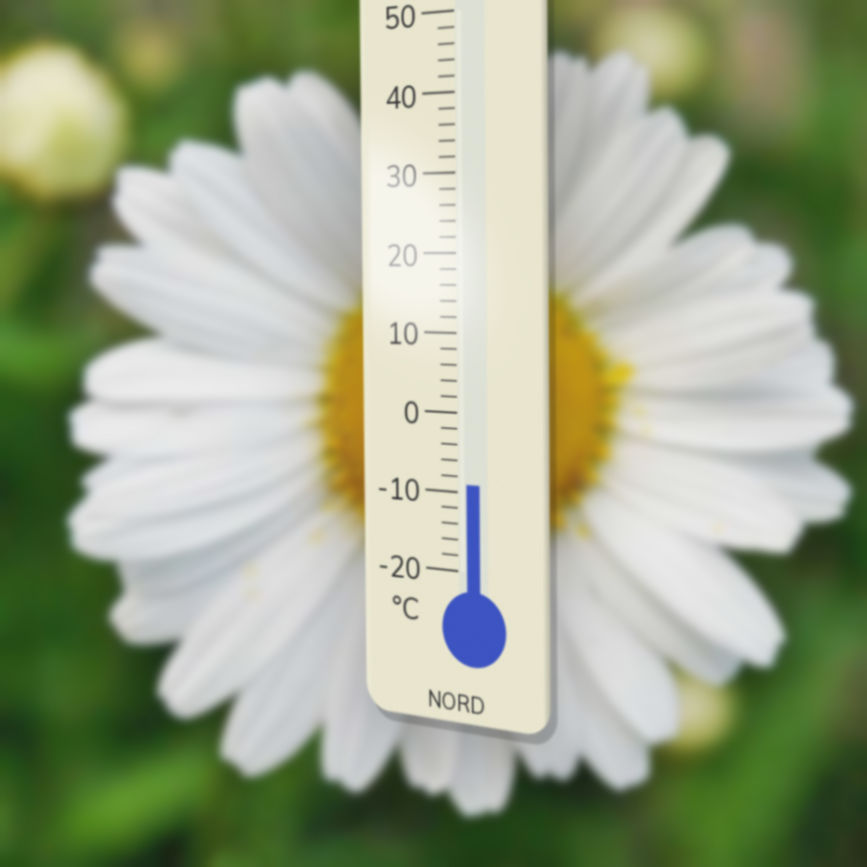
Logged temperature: {"value": -9, "unit": "°C"}
